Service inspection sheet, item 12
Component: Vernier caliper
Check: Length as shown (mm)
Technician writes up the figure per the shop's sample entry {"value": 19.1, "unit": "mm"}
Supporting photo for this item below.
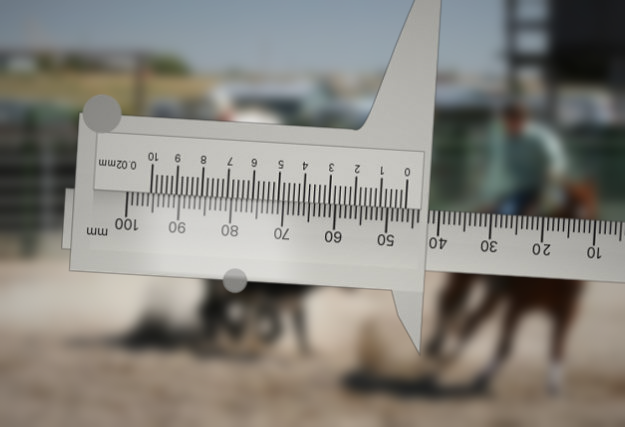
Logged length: {"value": 46.5, "unit": "mm"}
